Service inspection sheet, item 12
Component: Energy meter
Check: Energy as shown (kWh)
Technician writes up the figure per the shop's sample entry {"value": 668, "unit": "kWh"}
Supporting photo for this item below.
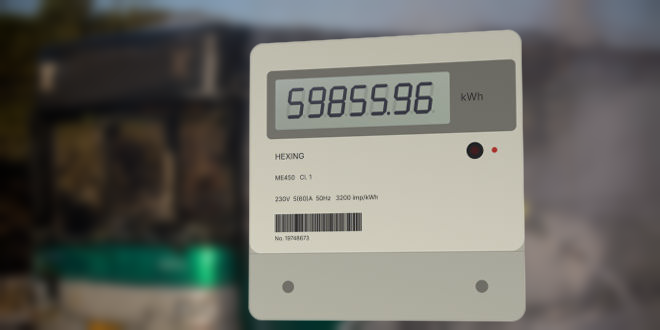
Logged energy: {"value": 59855.96, "unit": "kWh"}
